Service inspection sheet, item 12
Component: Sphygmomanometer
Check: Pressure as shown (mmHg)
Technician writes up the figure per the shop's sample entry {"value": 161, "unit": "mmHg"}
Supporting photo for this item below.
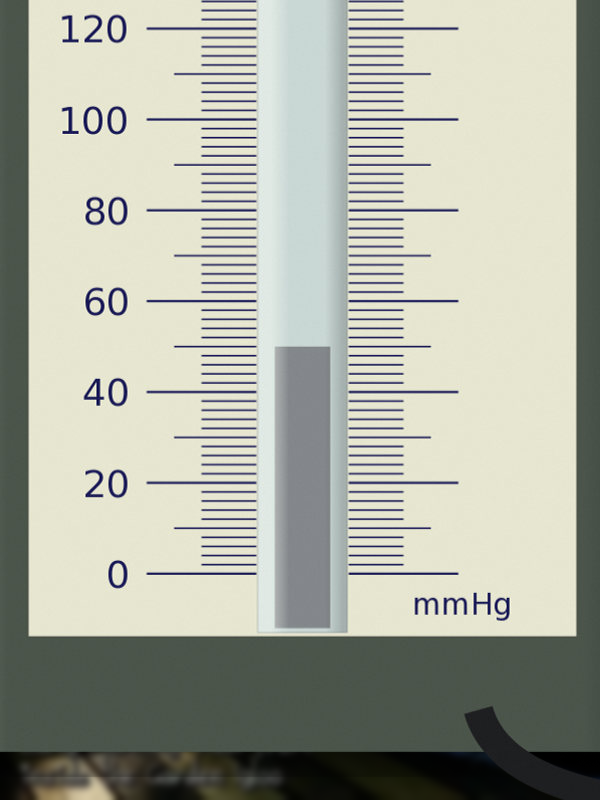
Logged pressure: {"value": 50, "unit": "mmHg"}
